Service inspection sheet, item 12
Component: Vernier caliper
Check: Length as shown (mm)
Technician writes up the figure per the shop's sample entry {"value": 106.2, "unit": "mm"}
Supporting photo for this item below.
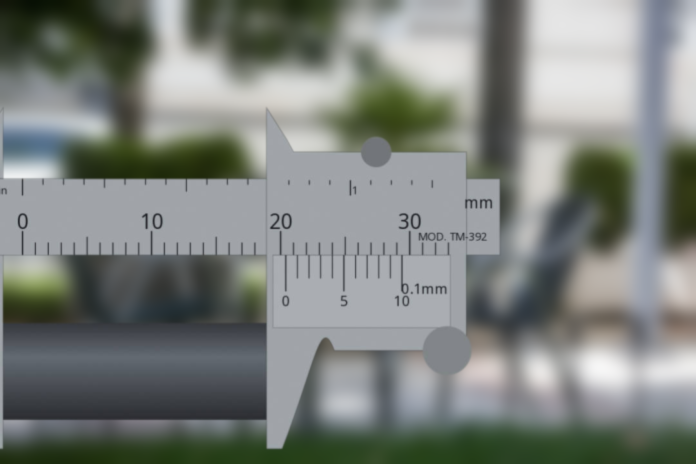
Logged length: {"value": 20.4, "unit": "mm"}
